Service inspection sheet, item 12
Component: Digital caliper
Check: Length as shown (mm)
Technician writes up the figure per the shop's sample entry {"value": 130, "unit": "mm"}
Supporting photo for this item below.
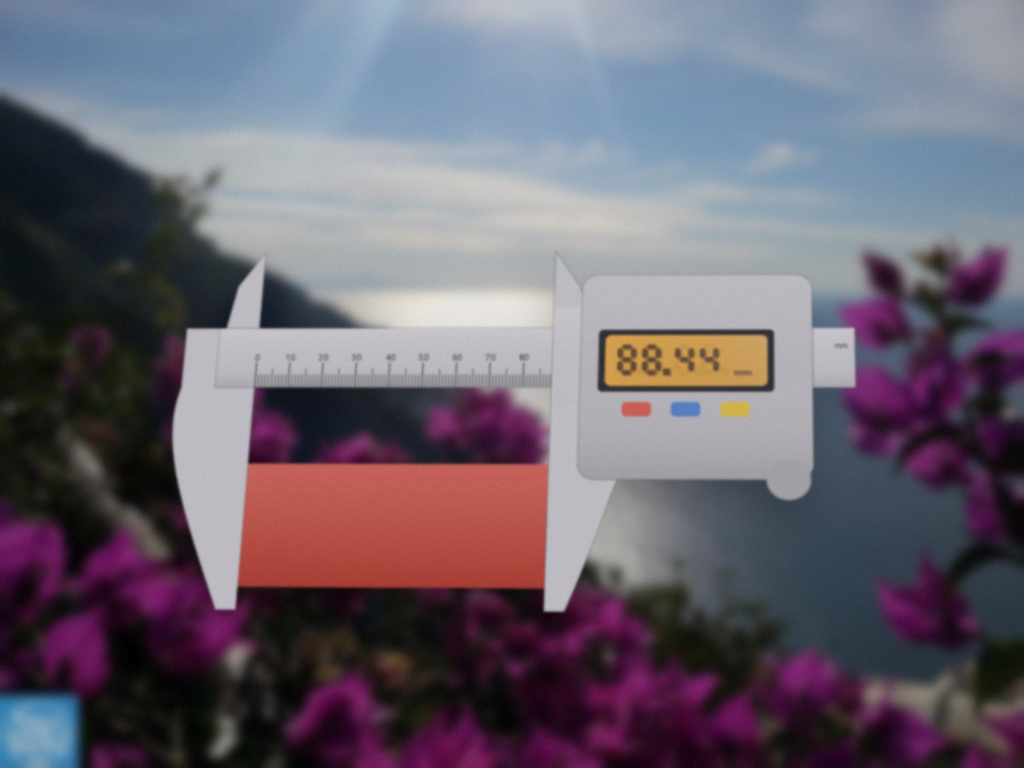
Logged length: {"value": 88.44, "unit": "mm"}
